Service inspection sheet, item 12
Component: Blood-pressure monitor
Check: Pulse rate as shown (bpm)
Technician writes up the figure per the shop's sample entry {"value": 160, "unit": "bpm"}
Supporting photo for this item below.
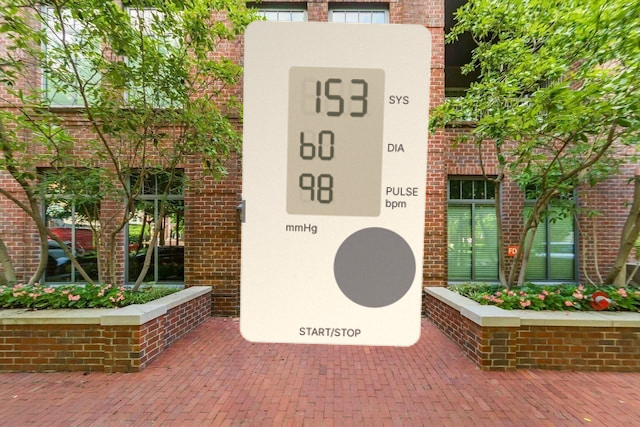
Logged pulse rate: {"value": 98, "unit": "bpm"}
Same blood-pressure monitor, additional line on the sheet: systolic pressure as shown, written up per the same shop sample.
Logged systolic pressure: {"value": 153, "unit": "mmHg"}
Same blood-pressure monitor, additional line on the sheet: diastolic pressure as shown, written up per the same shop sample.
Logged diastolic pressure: {"value": 60, "unit": "mmHg"}
